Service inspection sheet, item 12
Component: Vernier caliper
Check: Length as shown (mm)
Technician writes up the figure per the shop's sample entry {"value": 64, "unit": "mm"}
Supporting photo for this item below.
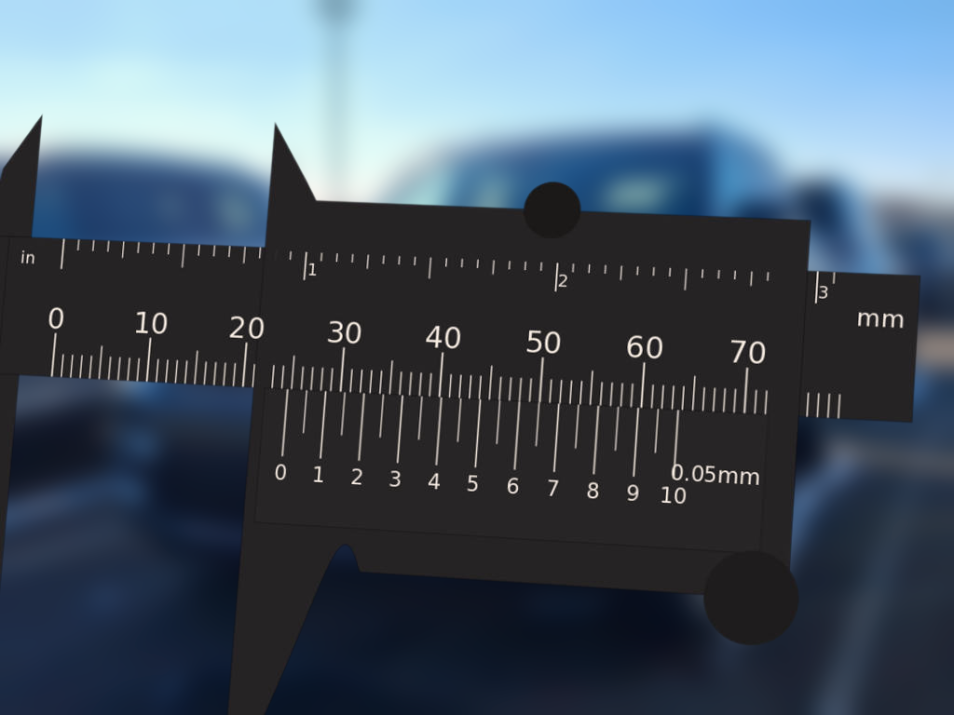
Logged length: {"value": 24.6, "unit": "mm"}
